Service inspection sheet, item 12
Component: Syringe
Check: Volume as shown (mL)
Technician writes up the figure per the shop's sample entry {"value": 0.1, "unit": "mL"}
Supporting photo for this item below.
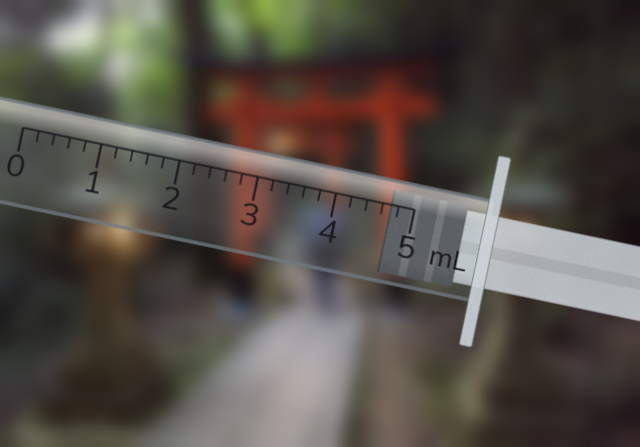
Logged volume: {"value": 4.7, "unit": "mL"}
